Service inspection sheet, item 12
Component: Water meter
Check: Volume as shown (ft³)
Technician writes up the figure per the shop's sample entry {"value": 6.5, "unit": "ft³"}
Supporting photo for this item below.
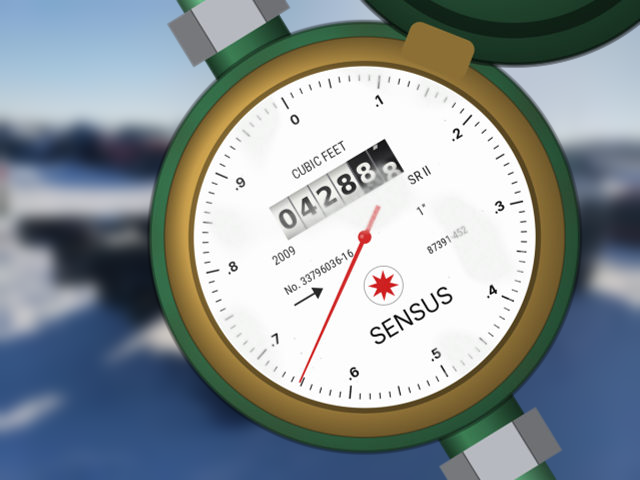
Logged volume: {"value": 42887.65, "unit": "ft³"}
